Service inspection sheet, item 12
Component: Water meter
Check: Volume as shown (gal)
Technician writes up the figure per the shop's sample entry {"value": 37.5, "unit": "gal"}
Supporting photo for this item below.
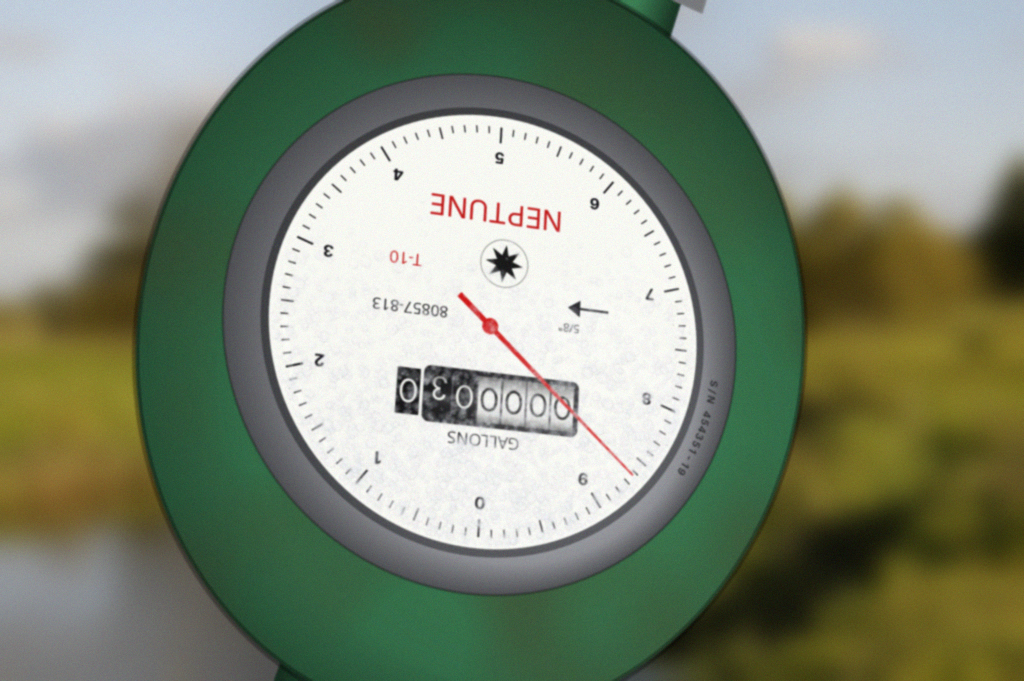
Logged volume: {"value": 28.6, "unit": "gal"}
